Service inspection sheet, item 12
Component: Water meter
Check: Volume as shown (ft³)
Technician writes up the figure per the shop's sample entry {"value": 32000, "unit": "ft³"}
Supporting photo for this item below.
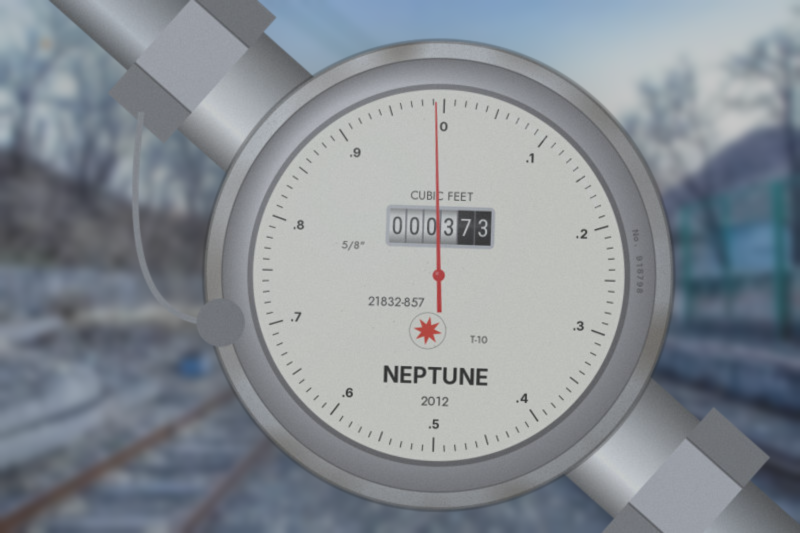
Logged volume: {"value": 372.99, "unit": "ft³"}
